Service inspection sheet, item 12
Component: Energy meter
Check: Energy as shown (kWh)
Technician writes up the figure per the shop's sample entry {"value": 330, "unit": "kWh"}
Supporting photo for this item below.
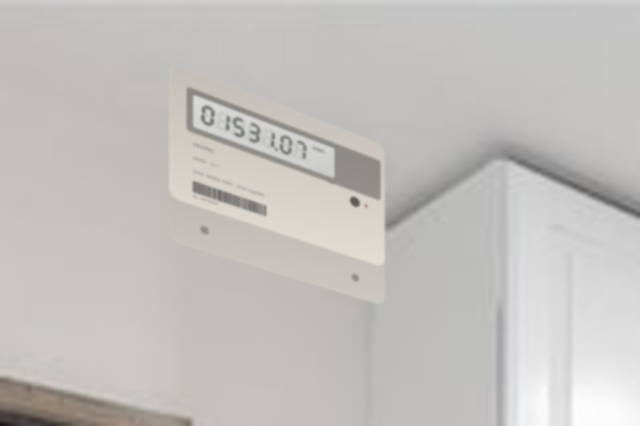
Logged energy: {"value": 1531.07, "unit": "kWh"}
